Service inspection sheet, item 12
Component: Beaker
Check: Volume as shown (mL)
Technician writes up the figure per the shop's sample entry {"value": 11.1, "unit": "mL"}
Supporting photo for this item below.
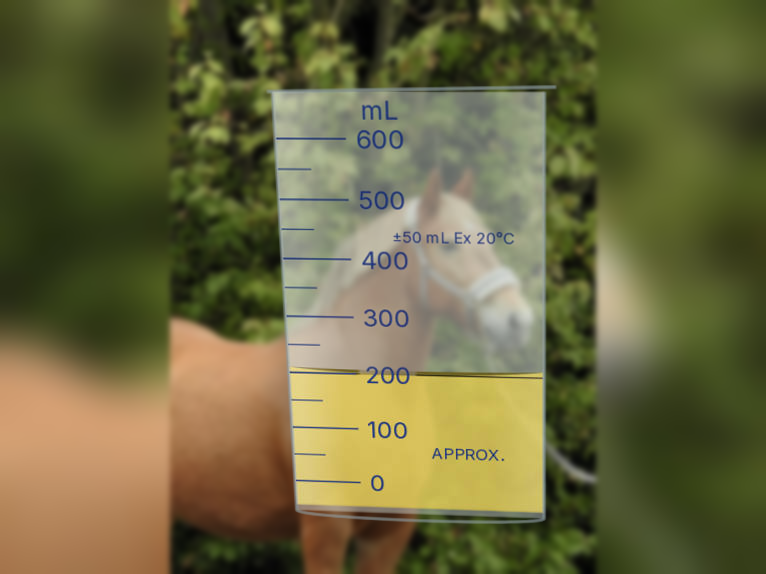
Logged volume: {"value": 200, "unit": "mL"}
